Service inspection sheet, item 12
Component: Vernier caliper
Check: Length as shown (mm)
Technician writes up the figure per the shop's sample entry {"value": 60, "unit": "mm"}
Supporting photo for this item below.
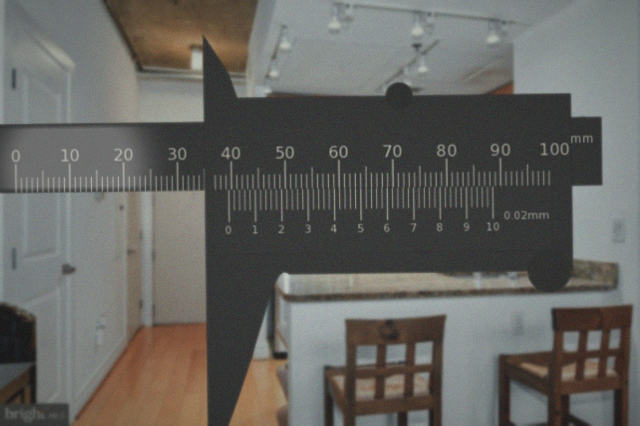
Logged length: {"value": 39.5, "unit": "mm"}
